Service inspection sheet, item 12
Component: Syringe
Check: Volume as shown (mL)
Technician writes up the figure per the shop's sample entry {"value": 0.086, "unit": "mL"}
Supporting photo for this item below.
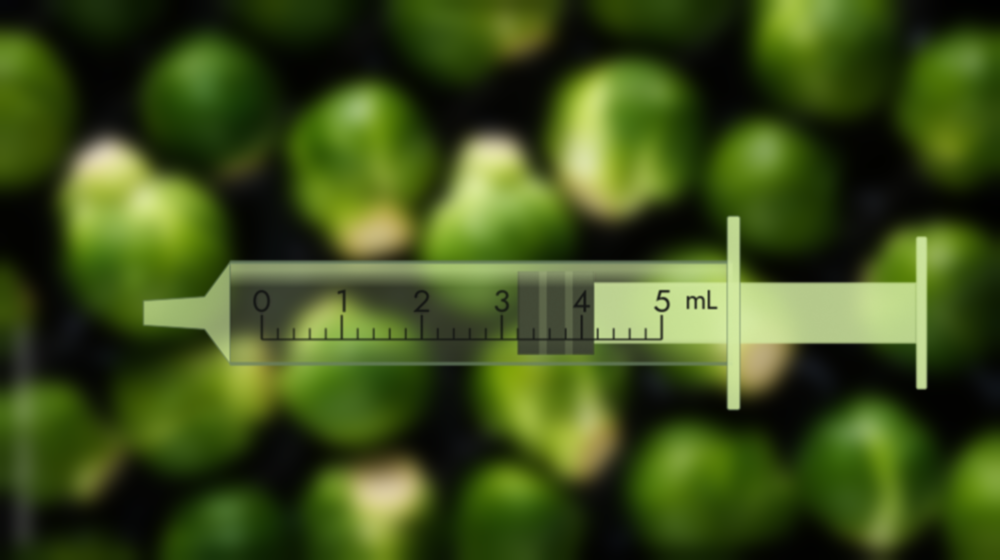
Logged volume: {"value": 3.2, "unit": "mL"}
